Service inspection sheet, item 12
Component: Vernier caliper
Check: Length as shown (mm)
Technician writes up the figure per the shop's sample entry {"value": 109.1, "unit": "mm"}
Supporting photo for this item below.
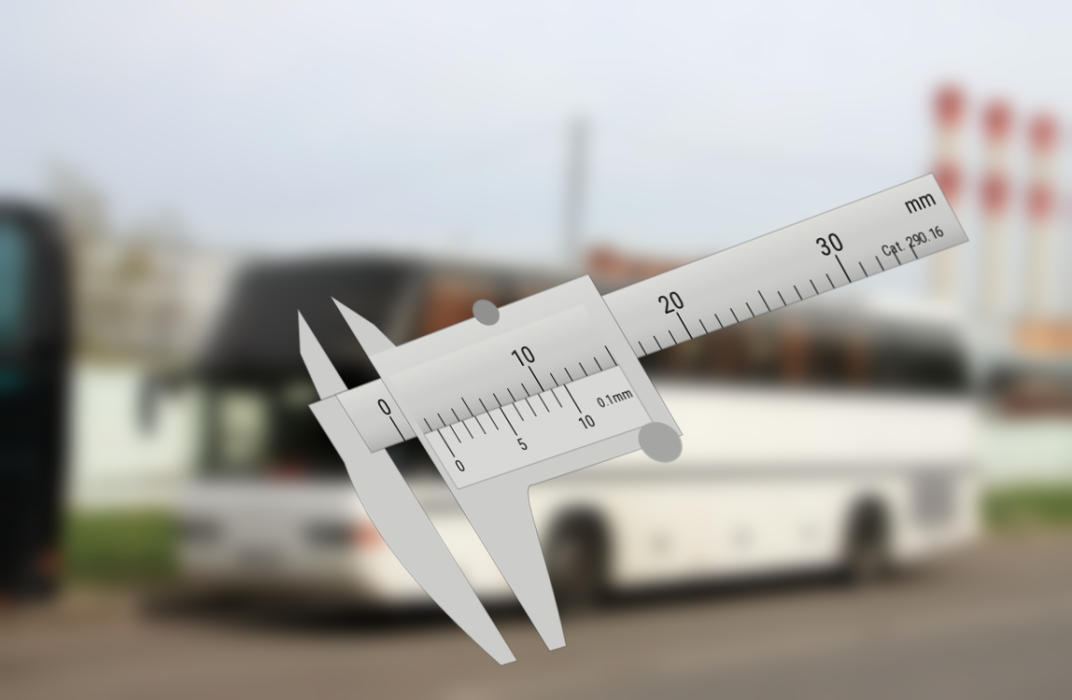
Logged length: {"value": 2.4, "unit": "mm"}
